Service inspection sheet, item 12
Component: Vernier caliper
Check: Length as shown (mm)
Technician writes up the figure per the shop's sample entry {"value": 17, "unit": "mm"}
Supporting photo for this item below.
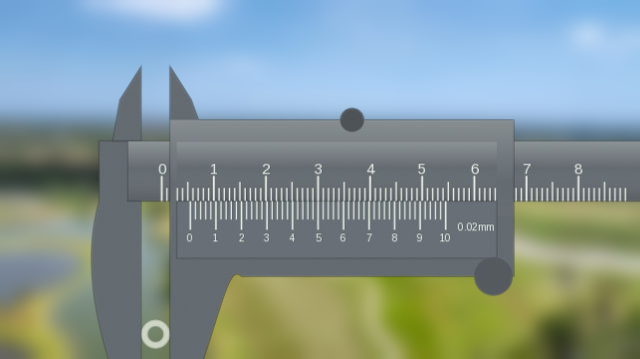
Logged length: {"value": 5.5, "unit": "mm"}
